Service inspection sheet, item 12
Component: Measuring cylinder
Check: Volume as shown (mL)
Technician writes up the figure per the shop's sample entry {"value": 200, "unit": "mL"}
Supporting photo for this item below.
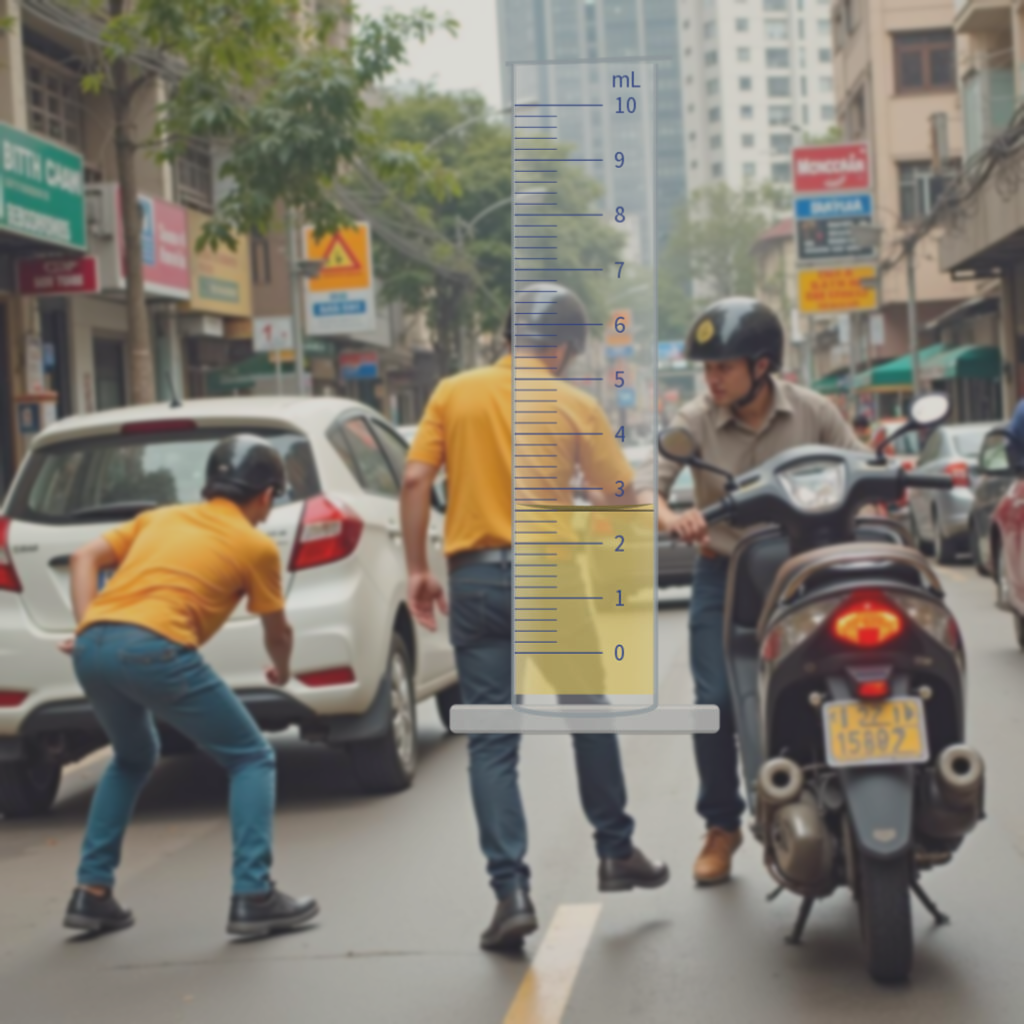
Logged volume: {"value": 2.6, "unit": "mL"}
